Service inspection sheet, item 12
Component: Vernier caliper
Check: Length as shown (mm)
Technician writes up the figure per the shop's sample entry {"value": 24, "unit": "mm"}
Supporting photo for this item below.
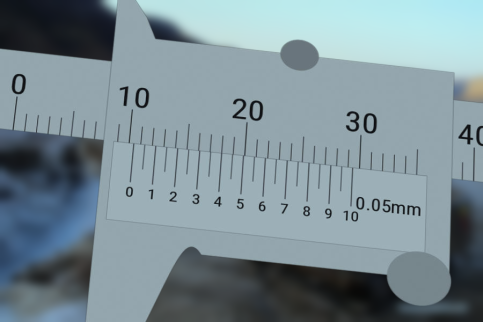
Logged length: {"value": 10.4, "unit": "mm"}
